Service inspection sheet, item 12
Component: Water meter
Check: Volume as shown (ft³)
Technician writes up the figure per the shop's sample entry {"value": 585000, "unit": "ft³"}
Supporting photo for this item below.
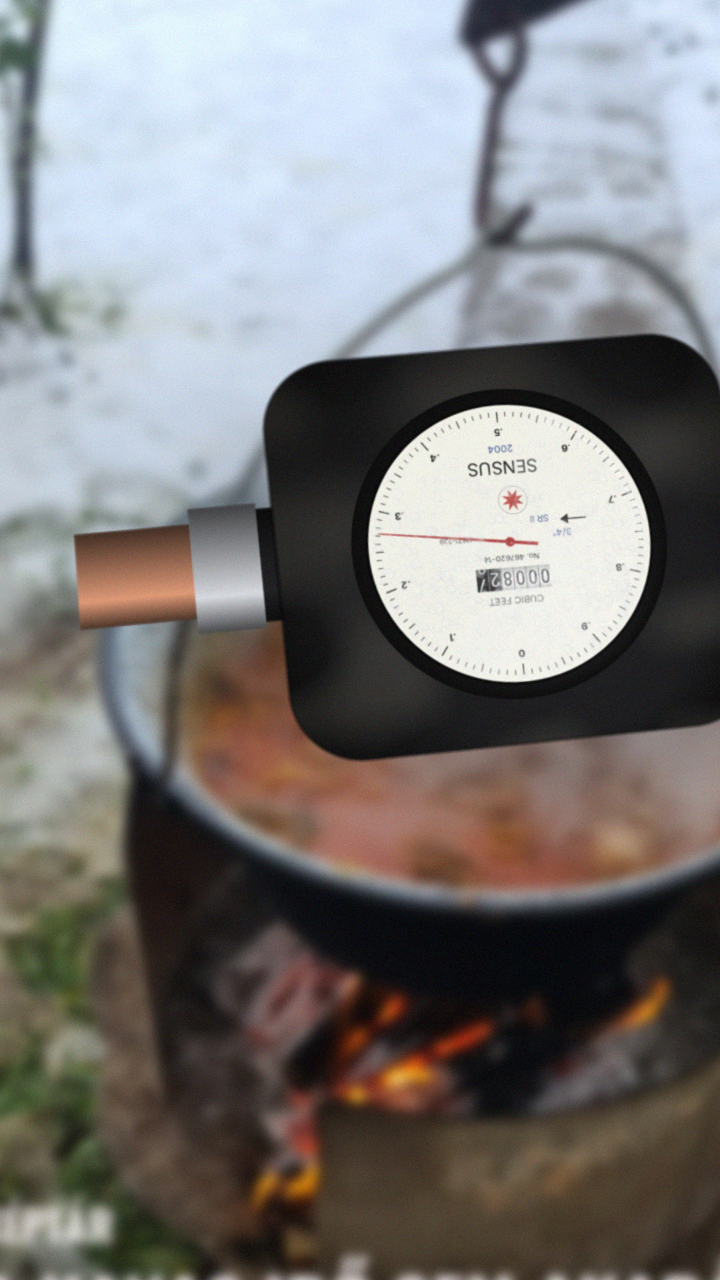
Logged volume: {"value": 827.27, "unit": "ft³"}
